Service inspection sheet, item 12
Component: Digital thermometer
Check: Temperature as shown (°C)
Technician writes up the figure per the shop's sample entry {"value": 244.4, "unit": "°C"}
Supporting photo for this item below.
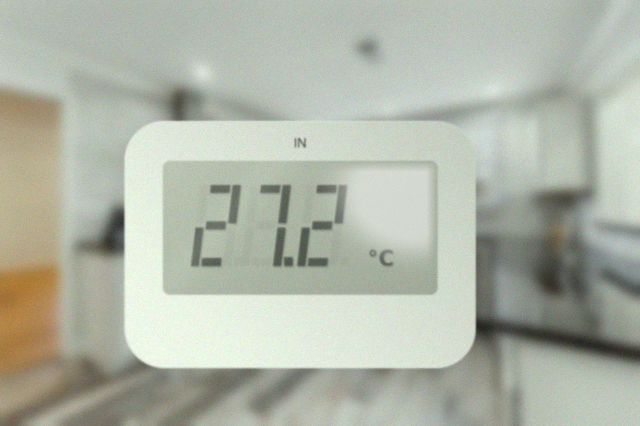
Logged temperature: {"value": 27.2, "unit": "°C"}
